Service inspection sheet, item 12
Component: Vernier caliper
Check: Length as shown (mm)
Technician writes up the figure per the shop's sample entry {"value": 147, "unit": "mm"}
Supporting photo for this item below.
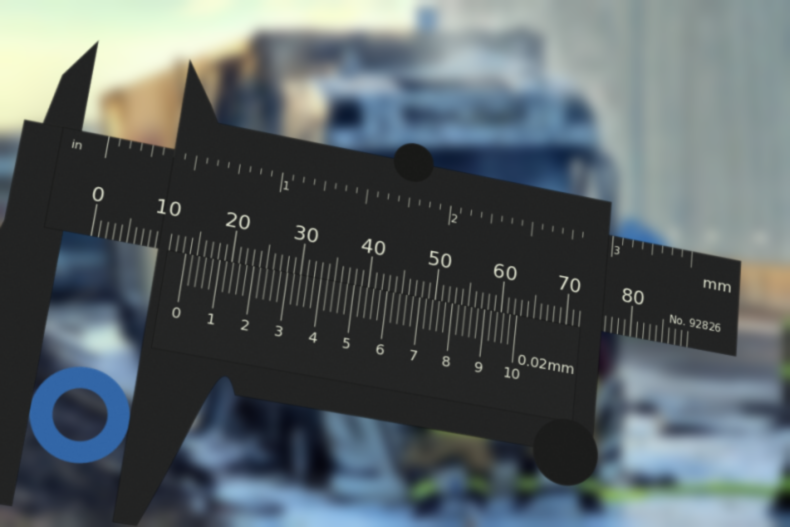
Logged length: {"value": 13.4, "unit": "mm"}
